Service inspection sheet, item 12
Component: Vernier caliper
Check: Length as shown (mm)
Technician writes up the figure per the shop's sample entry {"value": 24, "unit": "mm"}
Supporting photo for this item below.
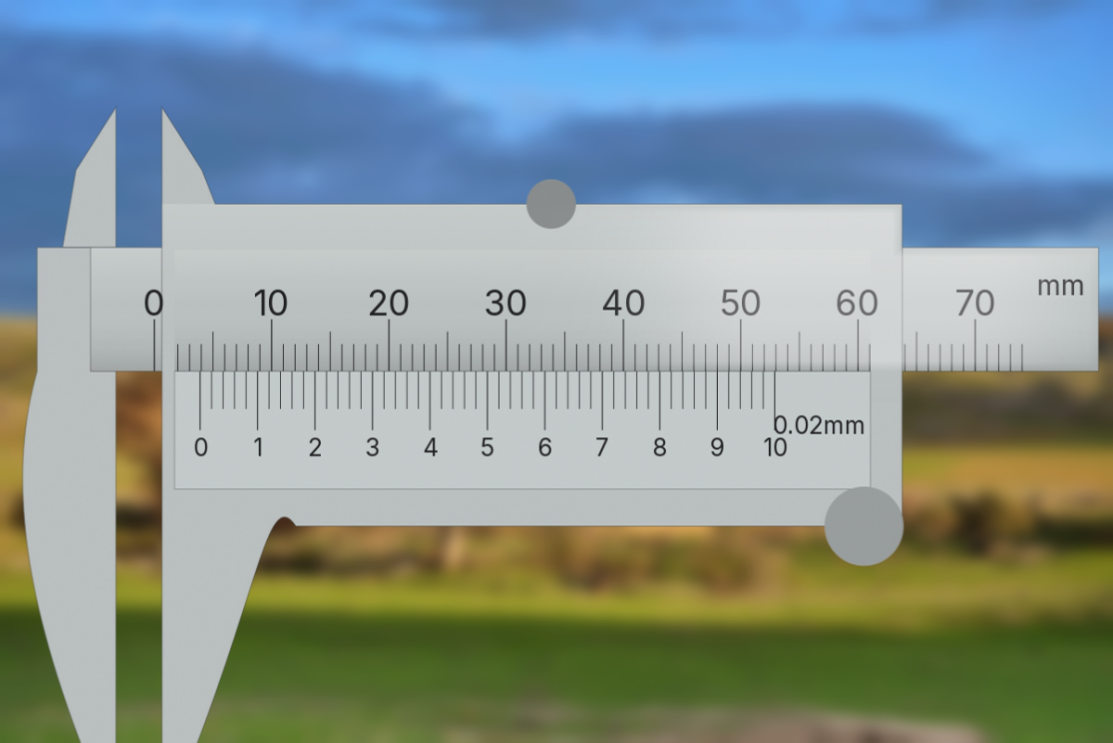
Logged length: {"value": 3.9, "unit": "mm"}
